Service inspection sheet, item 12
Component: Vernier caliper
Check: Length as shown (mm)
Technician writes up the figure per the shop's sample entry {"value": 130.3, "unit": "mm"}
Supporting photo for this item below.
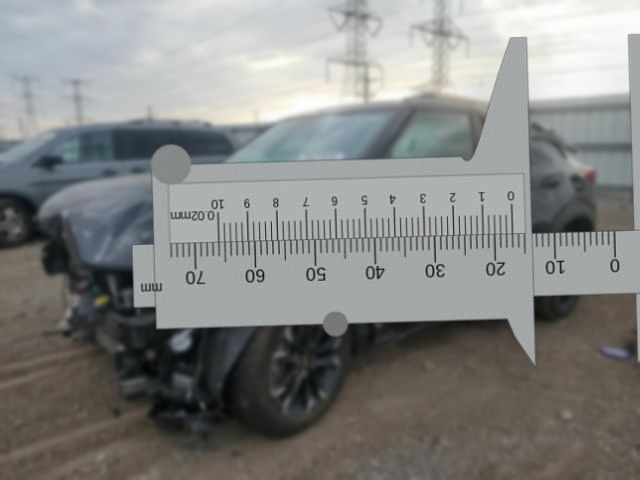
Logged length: {"value": 17.0, "unit": "mm"}
